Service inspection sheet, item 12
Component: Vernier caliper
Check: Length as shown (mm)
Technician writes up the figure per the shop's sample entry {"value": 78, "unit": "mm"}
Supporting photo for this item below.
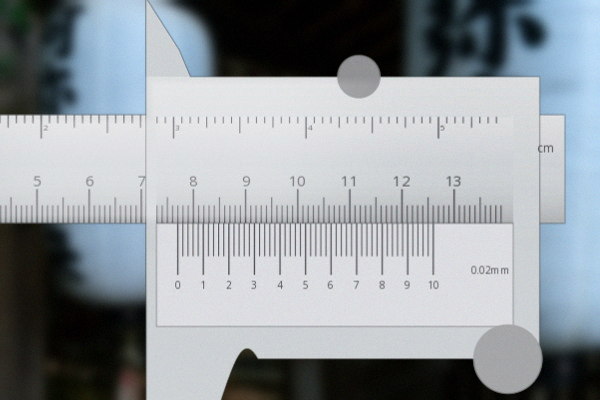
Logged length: {"value": 77.0, "unit": "mm"}
